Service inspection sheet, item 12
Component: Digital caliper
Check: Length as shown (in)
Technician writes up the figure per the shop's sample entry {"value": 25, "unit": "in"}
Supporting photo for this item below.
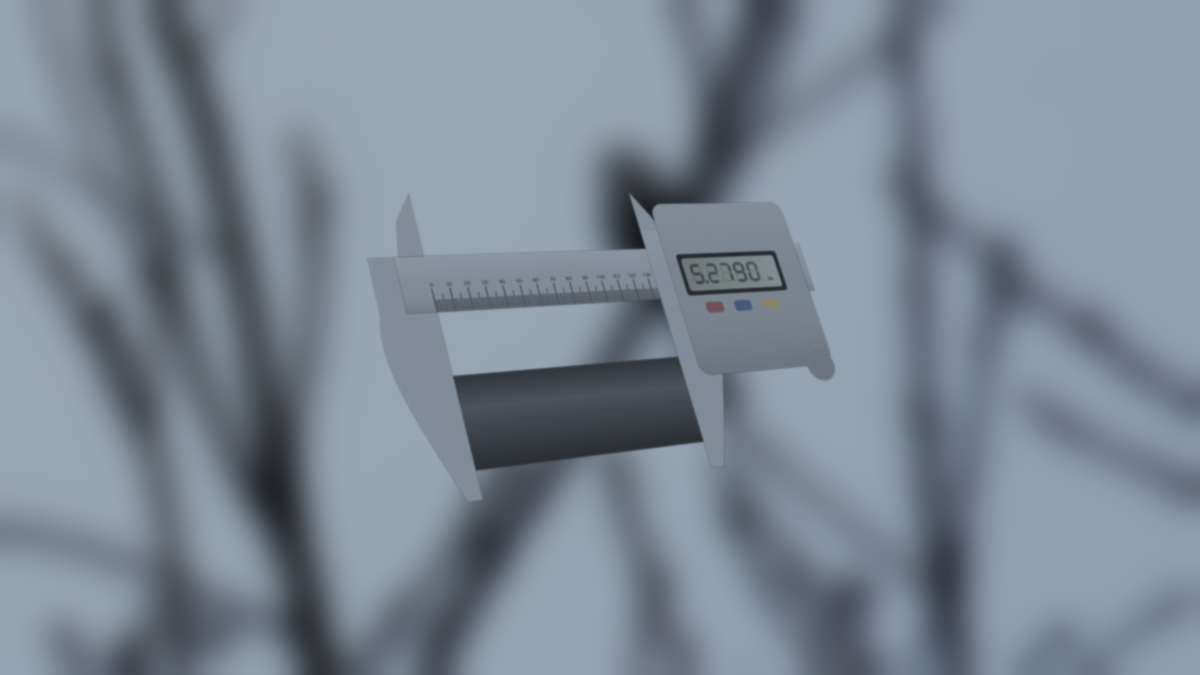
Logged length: {"value": 5.2790, "unit": "in"}
